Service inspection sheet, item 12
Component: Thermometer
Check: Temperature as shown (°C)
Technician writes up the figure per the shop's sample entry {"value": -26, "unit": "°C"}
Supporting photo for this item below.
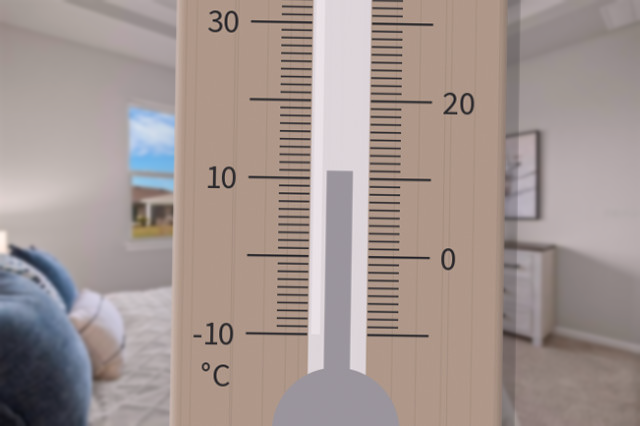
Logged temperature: {"value": 11, "unit": "°C"}
